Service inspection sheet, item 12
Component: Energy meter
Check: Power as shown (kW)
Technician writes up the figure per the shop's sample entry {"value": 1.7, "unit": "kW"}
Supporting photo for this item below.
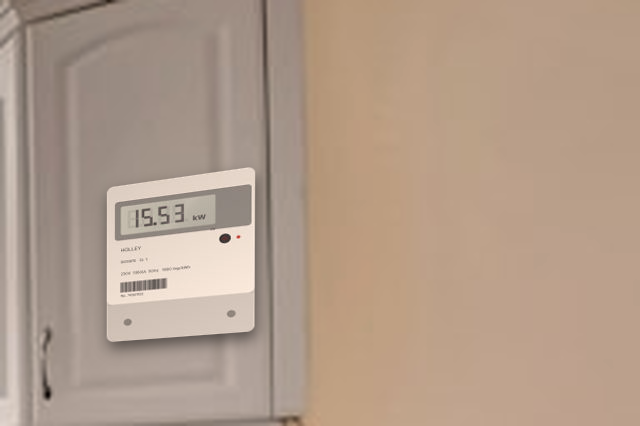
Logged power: {"value": 15.53, "unit": "kW"}
